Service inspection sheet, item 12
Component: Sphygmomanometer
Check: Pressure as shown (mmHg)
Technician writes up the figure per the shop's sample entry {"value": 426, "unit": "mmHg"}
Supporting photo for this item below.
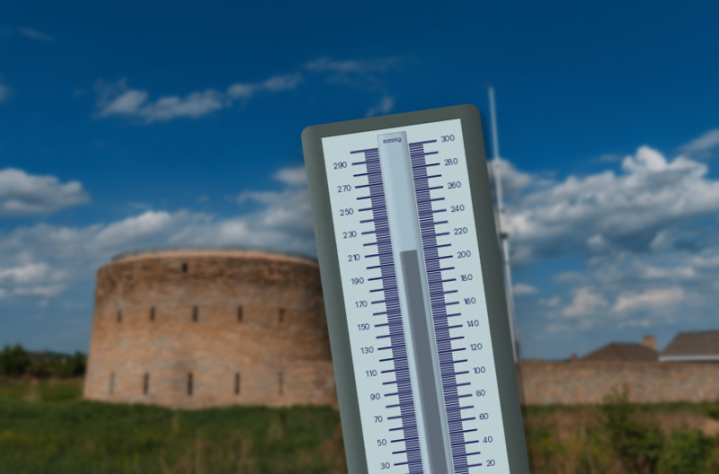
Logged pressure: {"value": 210, "unit": "mmHg"}
